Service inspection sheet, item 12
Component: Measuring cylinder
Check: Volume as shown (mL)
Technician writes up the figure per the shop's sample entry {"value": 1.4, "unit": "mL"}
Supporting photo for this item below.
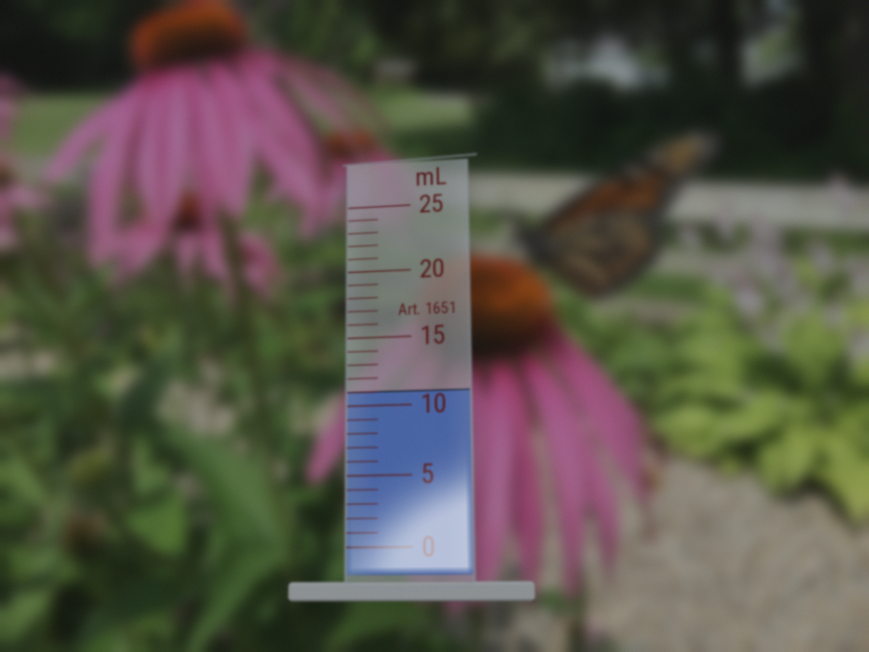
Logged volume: {"value": 11, "unit": "mL"}
